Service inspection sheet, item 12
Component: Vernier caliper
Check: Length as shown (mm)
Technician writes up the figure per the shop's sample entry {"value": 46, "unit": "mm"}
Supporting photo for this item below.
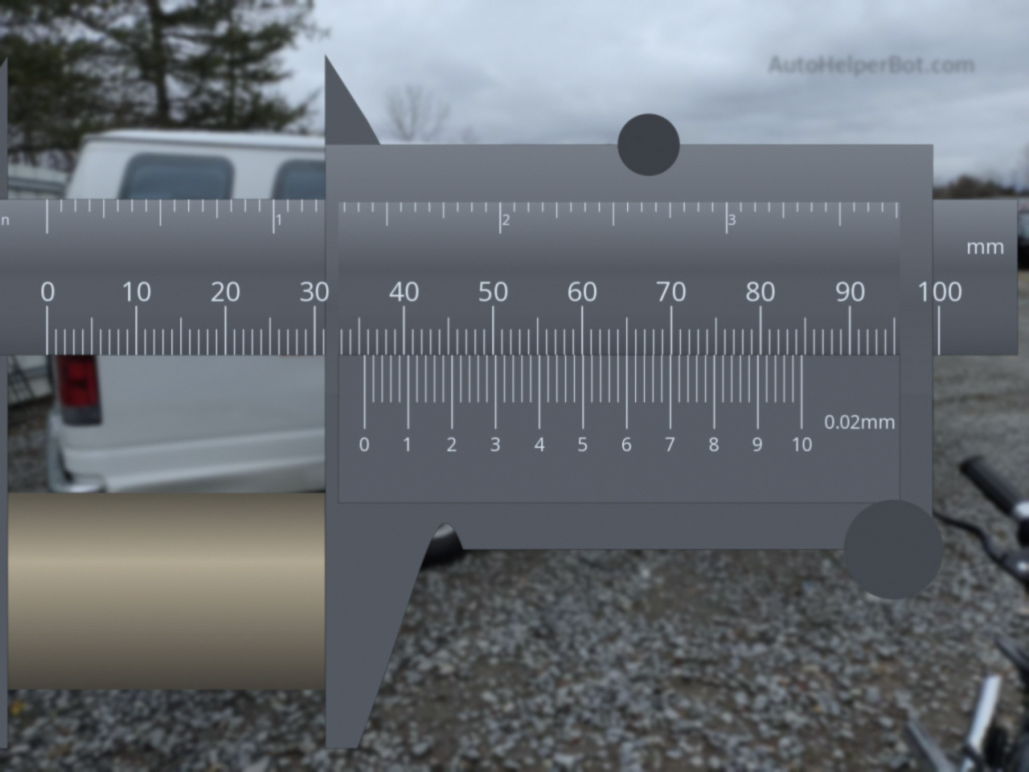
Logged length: {"value": 35.6, "unit": "mm"}
